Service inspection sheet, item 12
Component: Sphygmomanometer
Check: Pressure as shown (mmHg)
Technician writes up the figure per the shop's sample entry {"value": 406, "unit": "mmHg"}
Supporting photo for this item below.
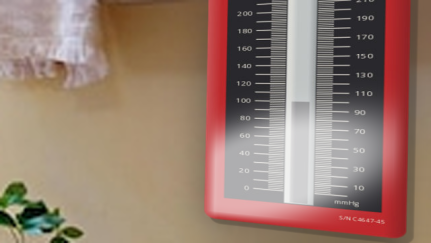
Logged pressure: {"value": 100, "unit": "mmHg"}
